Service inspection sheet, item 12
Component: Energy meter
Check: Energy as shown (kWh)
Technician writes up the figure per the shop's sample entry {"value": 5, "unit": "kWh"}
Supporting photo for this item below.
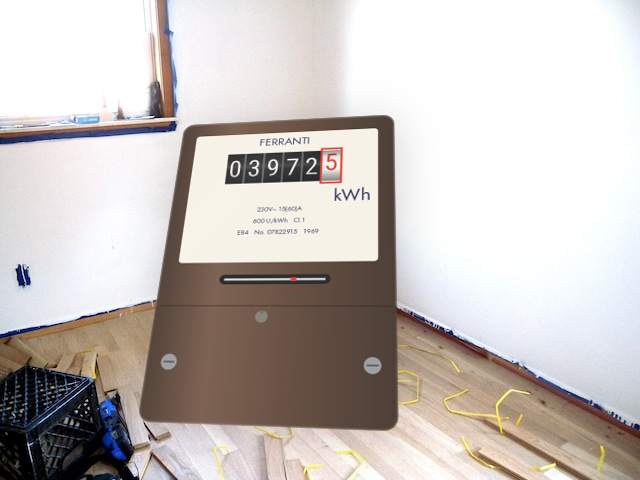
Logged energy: {"value": 3972.5, "unit": "kWh"}
